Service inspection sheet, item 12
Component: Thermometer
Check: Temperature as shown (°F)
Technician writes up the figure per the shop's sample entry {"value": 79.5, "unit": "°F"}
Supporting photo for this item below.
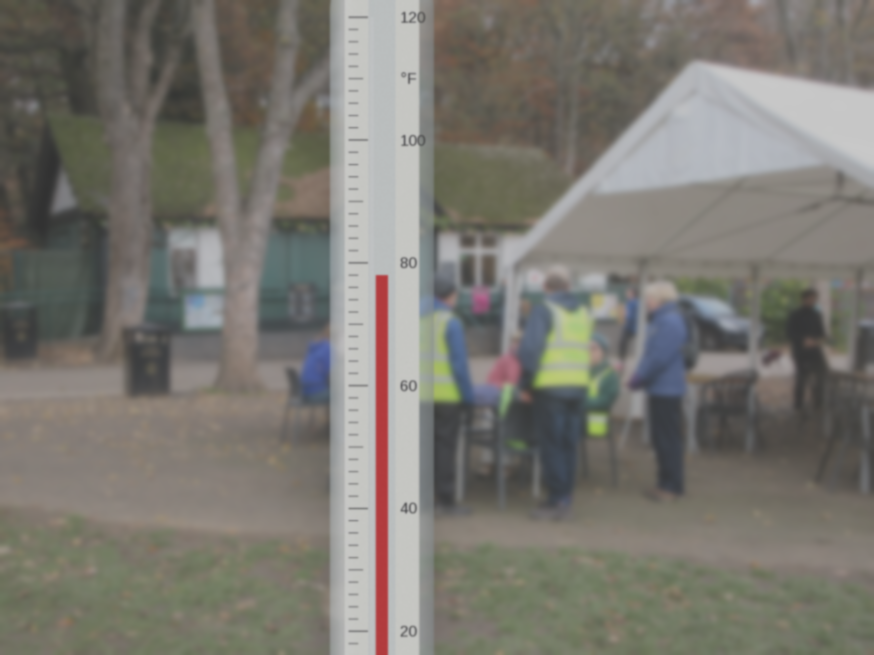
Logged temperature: {"value": 78, "unit": "°F"}
